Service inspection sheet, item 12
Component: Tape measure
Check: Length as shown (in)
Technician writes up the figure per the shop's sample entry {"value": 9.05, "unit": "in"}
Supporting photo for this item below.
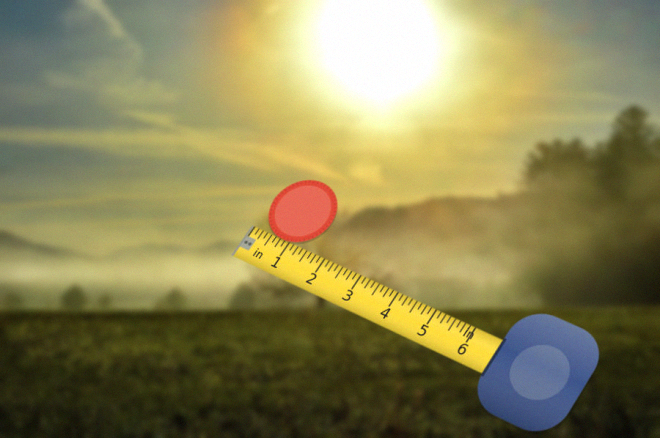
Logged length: {"value": 1.625, "unit": "in"}
